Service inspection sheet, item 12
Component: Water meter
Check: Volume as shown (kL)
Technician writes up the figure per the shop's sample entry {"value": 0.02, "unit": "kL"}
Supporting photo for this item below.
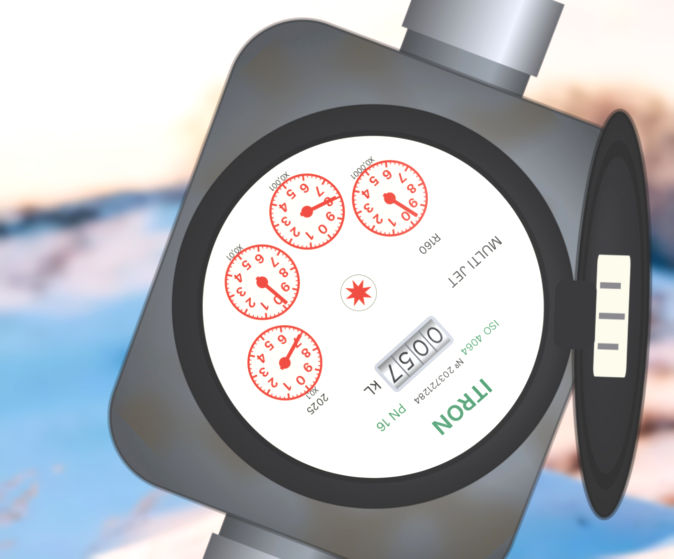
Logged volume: {"value": 57.6979, "unit": "kL"}
